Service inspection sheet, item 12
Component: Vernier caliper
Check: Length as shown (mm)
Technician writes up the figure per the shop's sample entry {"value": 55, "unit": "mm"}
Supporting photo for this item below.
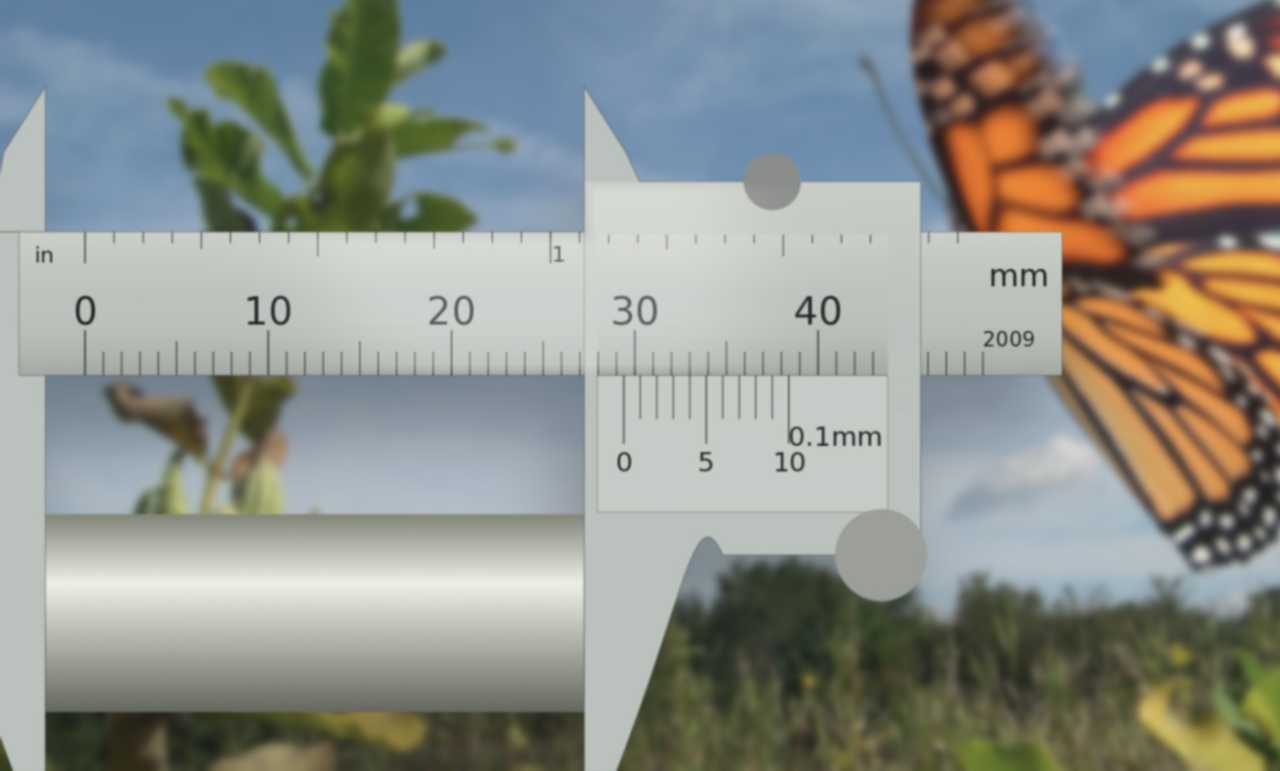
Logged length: {"value": 29.4, "unit": "mm"}
